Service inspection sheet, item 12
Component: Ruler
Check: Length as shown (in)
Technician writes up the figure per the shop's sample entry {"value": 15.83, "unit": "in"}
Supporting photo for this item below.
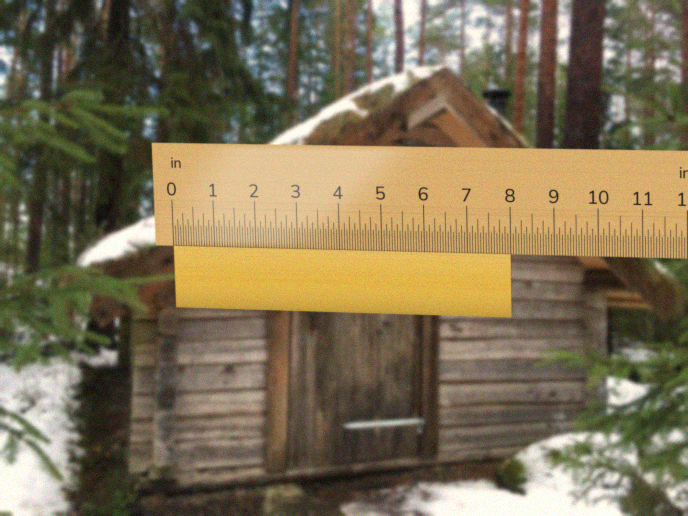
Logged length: {"value": 8, "unit": "in"}
